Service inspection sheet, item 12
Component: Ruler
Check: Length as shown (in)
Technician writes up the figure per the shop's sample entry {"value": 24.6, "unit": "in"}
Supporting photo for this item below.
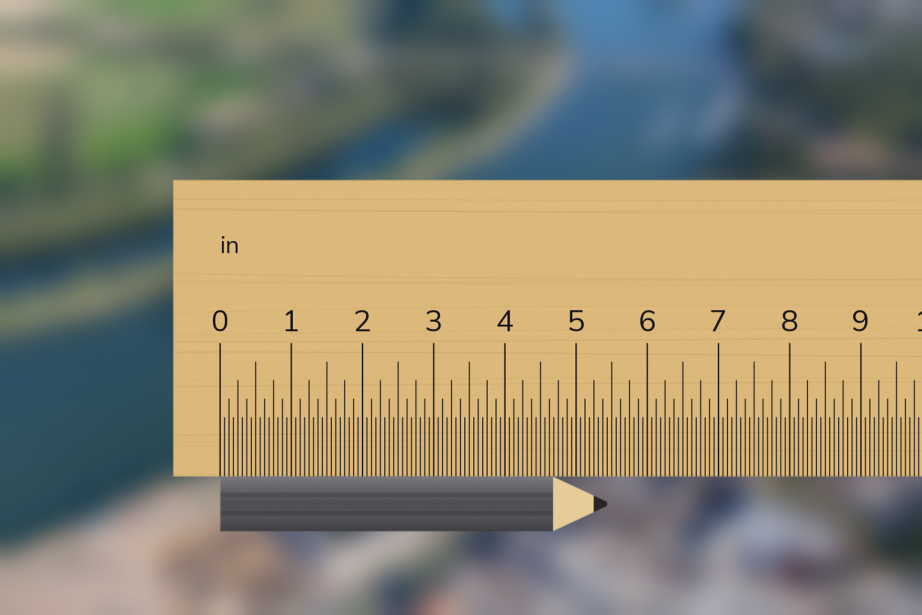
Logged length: {"value": 5.4375, "unit": "in"}
